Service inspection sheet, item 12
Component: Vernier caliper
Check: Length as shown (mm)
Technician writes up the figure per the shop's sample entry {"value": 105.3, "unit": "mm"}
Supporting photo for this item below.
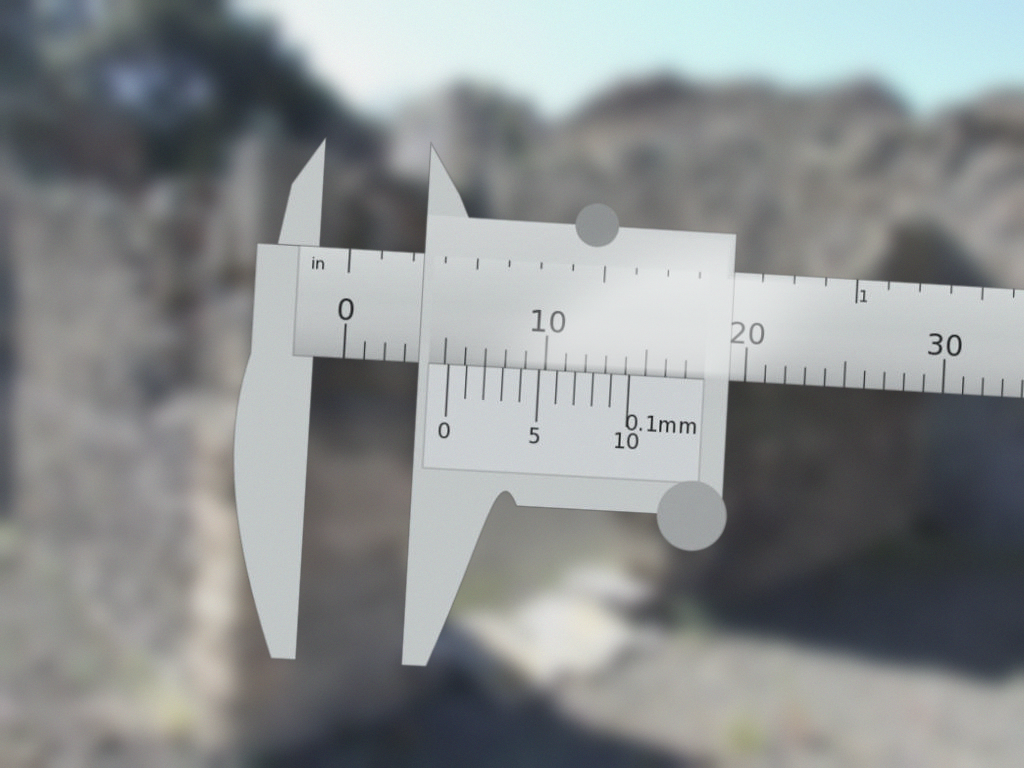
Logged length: {"value": 5.2, "unit": "mm"}
